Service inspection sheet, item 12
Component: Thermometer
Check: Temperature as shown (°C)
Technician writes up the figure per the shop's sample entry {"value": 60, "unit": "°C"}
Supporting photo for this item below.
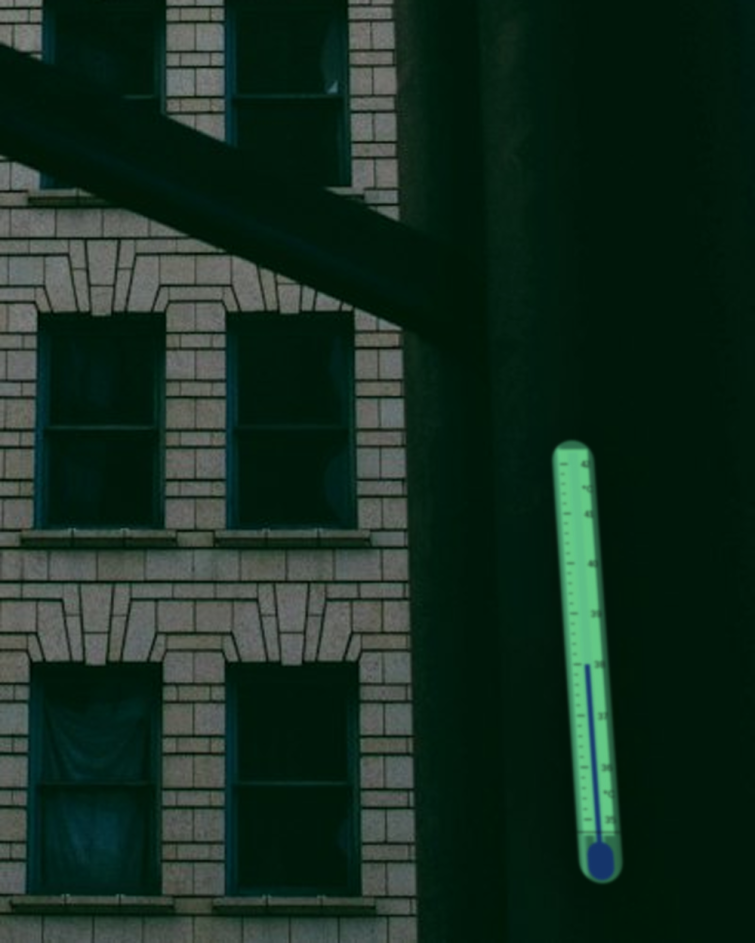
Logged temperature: {"value": 38, "unit": "°C"}
